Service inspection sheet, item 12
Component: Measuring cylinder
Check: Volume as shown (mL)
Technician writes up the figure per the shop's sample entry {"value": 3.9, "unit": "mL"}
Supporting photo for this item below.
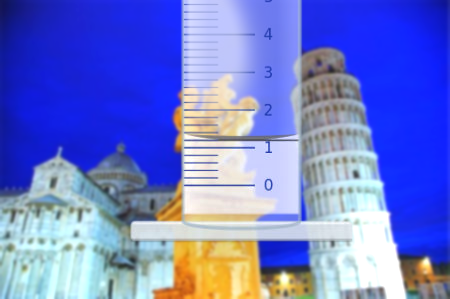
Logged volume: {"value": 1.2, "unit": "mL"}
